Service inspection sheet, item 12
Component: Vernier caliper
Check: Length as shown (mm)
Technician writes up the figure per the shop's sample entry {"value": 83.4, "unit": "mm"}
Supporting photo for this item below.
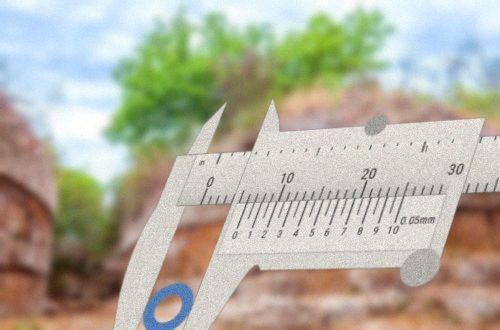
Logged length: {"value": 6.0, "unit": "mm"}
